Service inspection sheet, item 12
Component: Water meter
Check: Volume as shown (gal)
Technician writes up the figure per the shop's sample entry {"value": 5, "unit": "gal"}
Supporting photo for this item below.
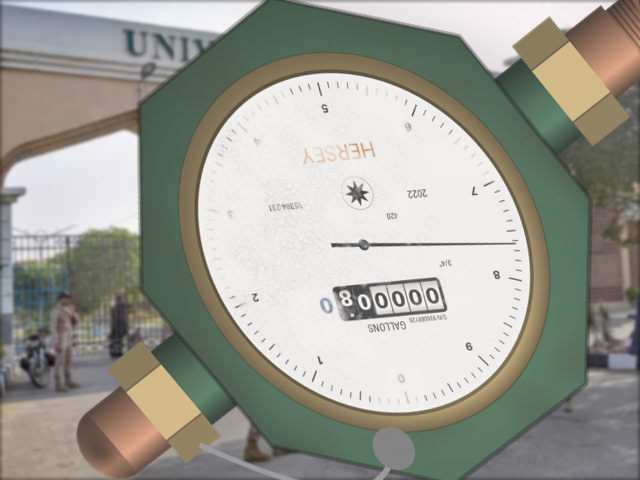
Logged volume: {"value": 77.6, "unit": "gal"}
